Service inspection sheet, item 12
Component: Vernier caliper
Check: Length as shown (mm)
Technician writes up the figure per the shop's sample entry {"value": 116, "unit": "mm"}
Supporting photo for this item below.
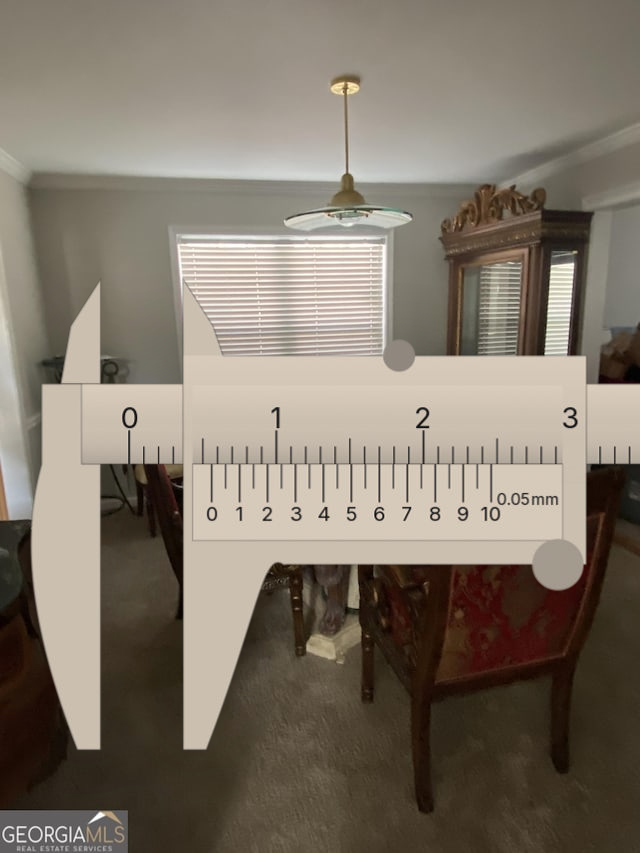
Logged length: {"value": 5.6, "unit": "mm"}
